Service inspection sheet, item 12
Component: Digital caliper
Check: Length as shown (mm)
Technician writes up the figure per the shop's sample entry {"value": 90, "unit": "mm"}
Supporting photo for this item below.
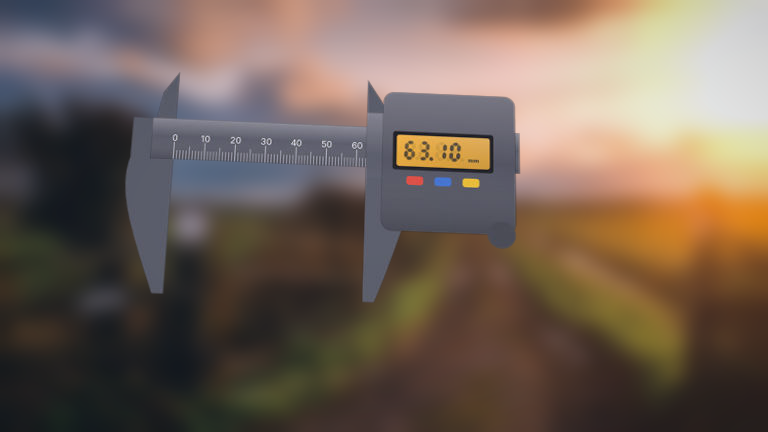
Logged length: {"value": 63.10, "unit": "mm"}
